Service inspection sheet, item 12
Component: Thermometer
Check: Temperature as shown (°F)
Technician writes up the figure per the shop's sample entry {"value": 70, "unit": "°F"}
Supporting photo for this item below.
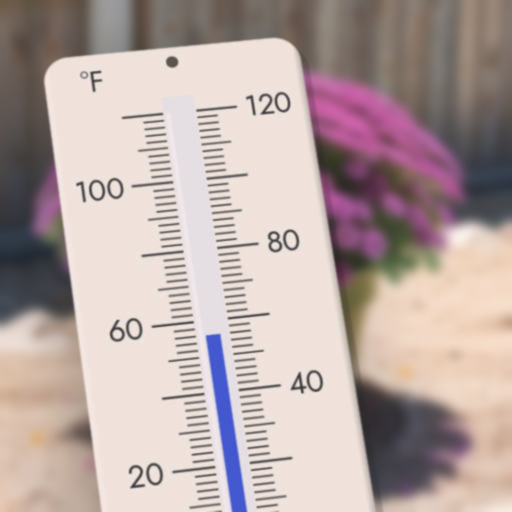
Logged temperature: {"value": 56, "unit": "°F"}
